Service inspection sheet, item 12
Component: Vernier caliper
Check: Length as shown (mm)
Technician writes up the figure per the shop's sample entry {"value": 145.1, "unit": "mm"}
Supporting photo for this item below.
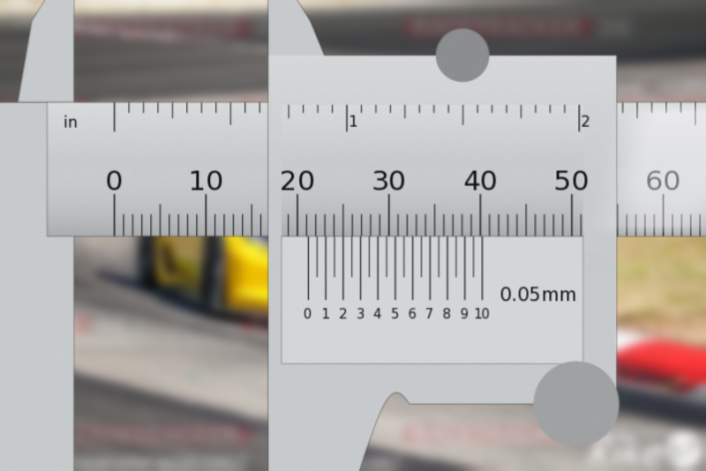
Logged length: {"value": 21.2, "unit": "mm"}
